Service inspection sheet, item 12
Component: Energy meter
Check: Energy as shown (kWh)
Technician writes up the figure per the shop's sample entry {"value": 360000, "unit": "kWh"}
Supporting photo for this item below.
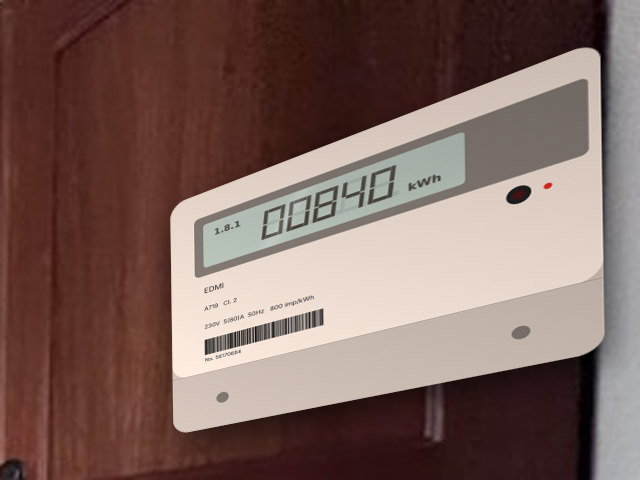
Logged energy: {"value": 840, "unit": "kWh"}
